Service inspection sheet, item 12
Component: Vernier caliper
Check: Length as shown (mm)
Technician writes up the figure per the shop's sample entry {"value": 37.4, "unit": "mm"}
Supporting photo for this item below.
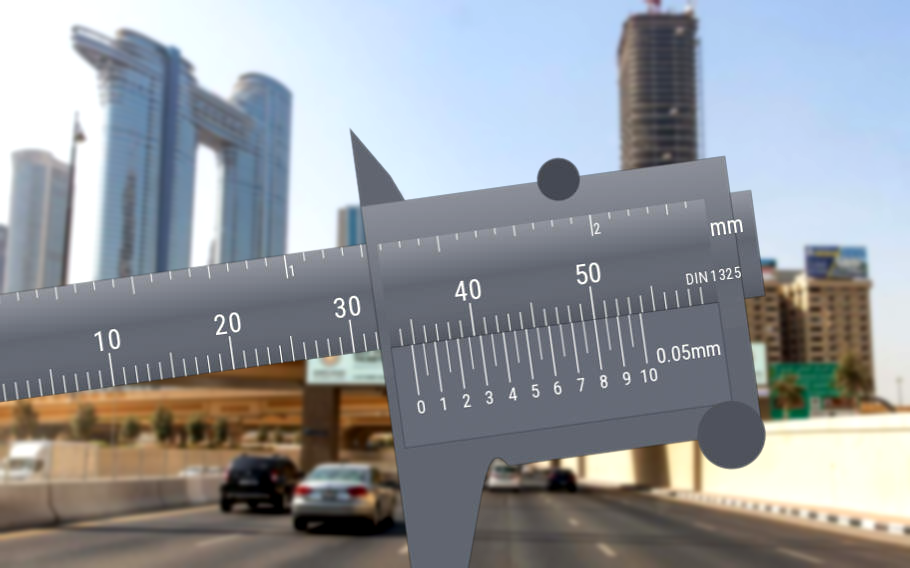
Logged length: {"value": 34.8, "unit": "mm"}
